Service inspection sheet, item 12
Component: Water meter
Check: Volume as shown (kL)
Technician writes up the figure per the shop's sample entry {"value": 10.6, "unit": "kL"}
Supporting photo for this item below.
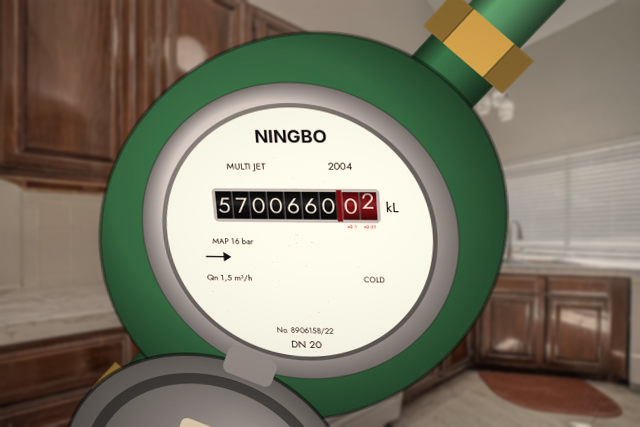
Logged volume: {"value": 5700660.02, "unit": "kL"}
